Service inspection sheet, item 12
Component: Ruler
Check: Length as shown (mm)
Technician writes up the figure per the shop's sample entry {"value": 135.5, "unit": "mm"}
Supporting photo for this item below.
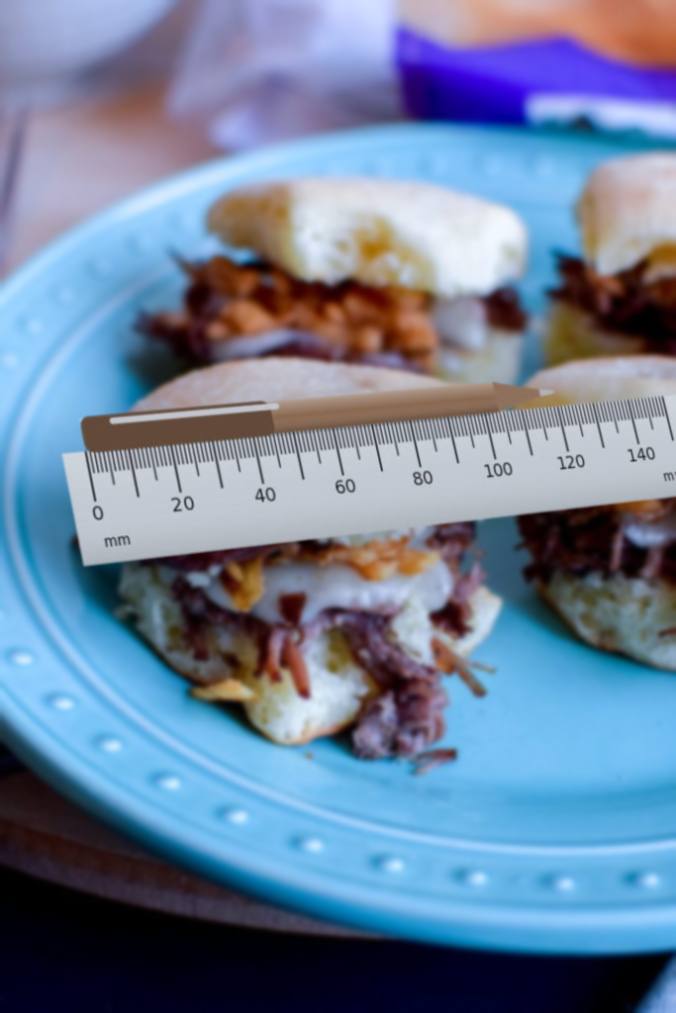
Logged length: {"value": 120, "unit": "mm"}
